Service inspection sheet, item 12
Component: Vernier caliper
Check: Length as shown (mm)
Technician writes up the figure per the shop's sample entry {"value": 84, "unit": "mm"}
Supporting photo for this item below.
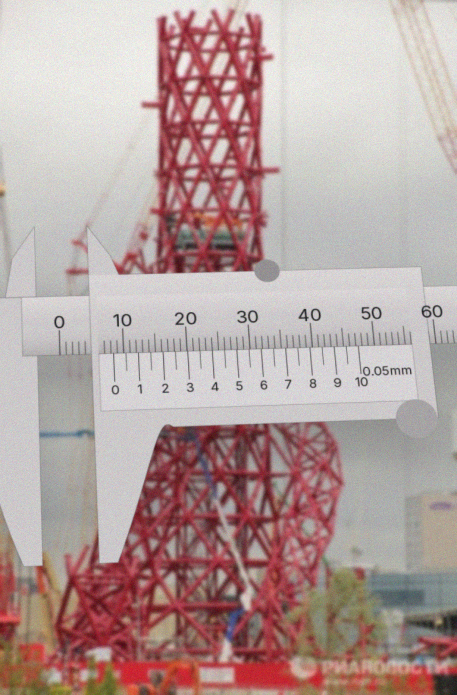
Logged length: {"value": 8.4, "unit": "mm"}
